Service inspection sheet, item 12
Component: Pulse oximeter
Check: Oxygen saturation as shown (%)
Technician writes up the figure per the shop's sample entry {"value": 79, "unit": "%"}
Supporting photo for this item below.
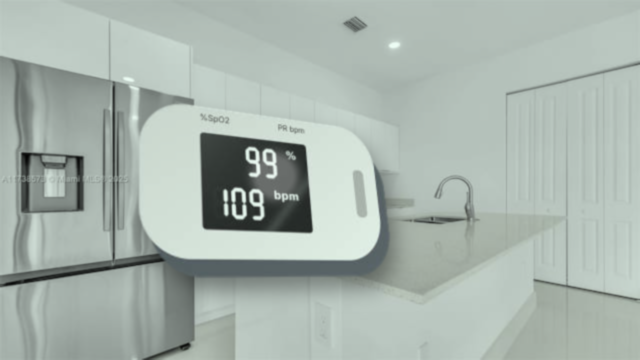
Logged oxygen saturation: {"value": 99, "unit": "%"}
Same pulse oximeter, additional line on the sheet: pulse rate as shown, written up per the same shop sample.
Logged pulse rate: {"value": 109, "unit": "bpm"}
